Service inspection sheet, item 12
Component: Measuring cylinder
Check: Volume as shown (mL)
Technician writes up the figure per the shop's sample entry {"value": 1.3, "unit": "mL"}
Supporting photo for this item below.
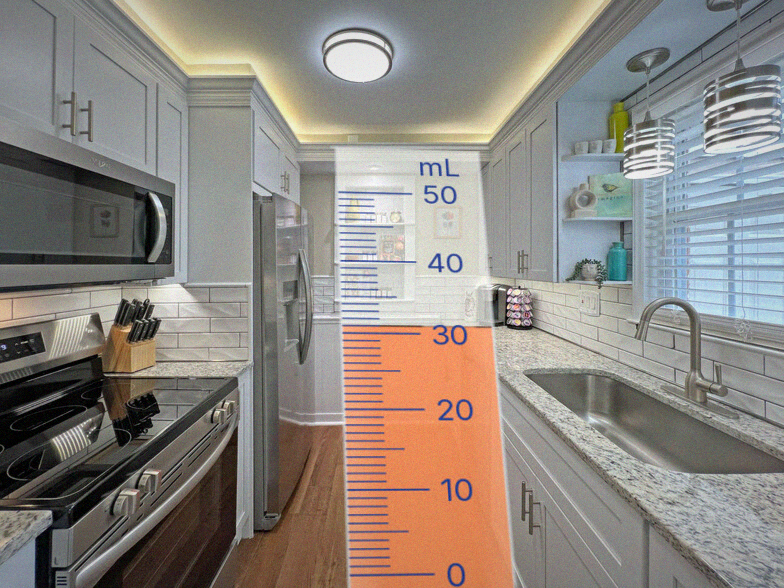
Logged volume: {"value": 31, "unit": "mL"}
